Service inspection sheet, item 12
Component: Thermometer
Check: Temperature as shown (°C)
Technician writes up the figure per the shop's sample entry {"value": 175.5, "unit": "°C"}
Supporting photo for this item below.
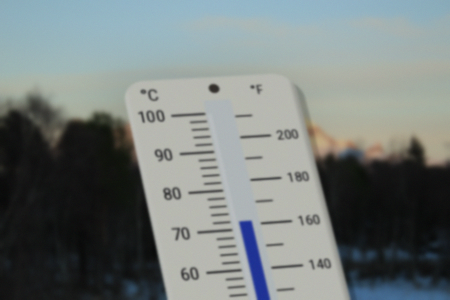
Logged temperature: {"value": 72, "unit": "°C"}
